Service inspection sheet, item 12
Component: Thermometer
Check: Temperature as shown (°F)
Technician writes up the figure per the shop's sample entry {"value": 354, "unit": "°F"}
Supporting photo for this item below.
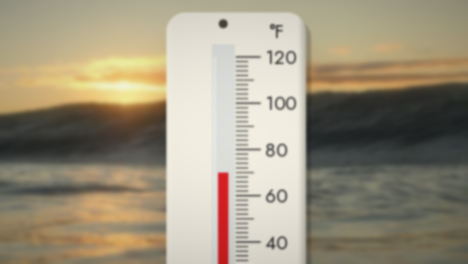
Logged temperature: {"value": 70, "unit": "°F"}
